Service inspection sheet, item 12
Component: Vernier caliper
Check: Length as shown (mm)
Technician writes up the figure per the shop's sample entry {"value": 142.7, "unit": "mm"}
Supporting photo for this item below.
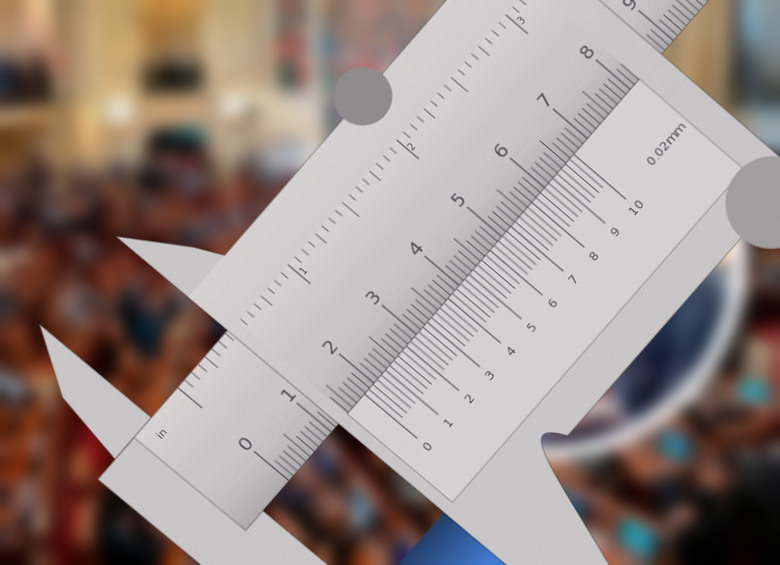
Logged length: {"value": 17.8, "unit": "mm"}
